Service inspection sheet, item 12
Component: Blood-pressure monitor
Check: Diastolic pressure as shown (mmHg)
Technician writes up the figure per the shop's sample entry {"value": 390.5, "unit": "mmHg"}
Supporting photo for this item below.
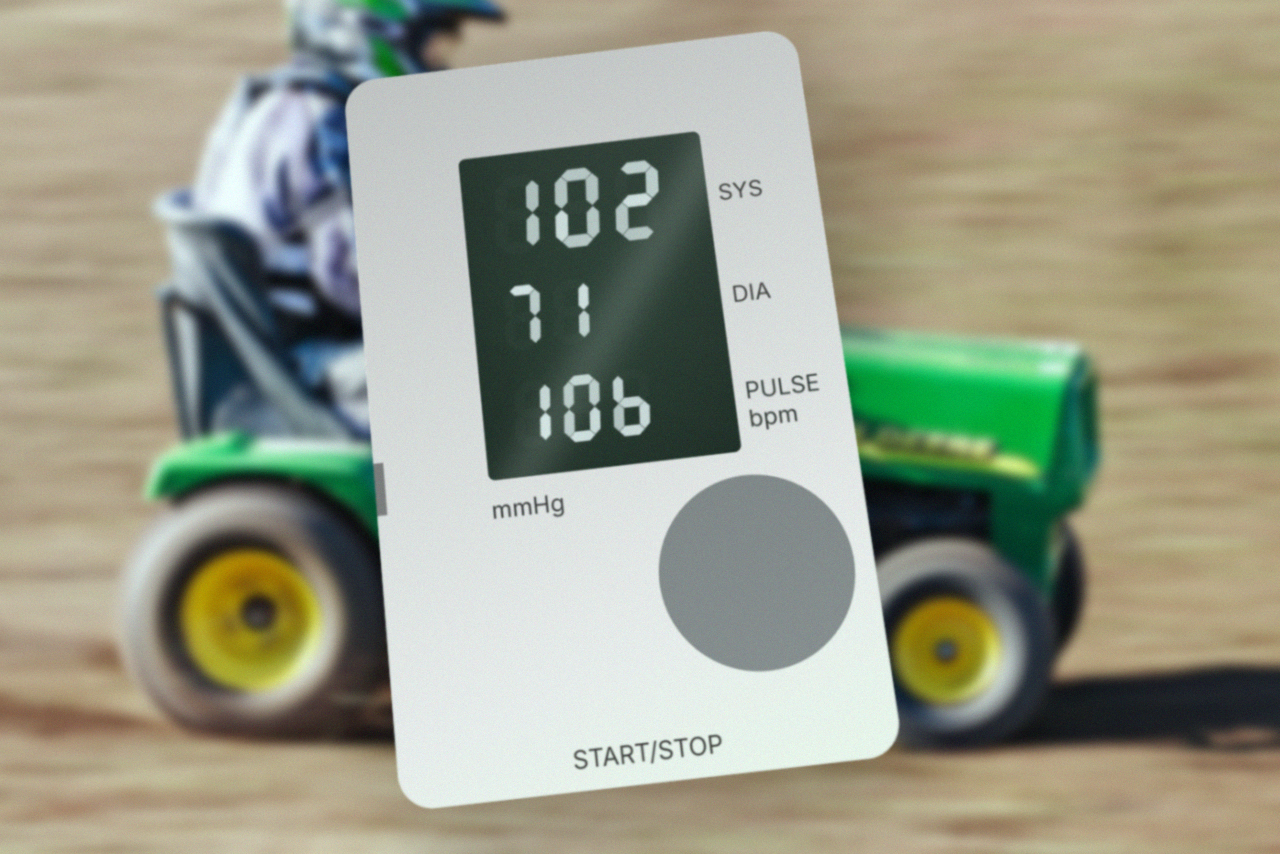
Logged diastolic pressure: {"value": 71, "unit": "mmHg"}
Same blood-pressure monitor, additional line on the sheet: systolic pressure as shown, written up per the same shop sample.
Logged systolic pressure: {"value": 102, "unit": "mmHg"}
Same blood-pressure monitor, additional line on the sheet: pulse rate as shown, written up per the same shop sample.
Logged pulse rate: {"value": 106, "unit": "bpm"}
